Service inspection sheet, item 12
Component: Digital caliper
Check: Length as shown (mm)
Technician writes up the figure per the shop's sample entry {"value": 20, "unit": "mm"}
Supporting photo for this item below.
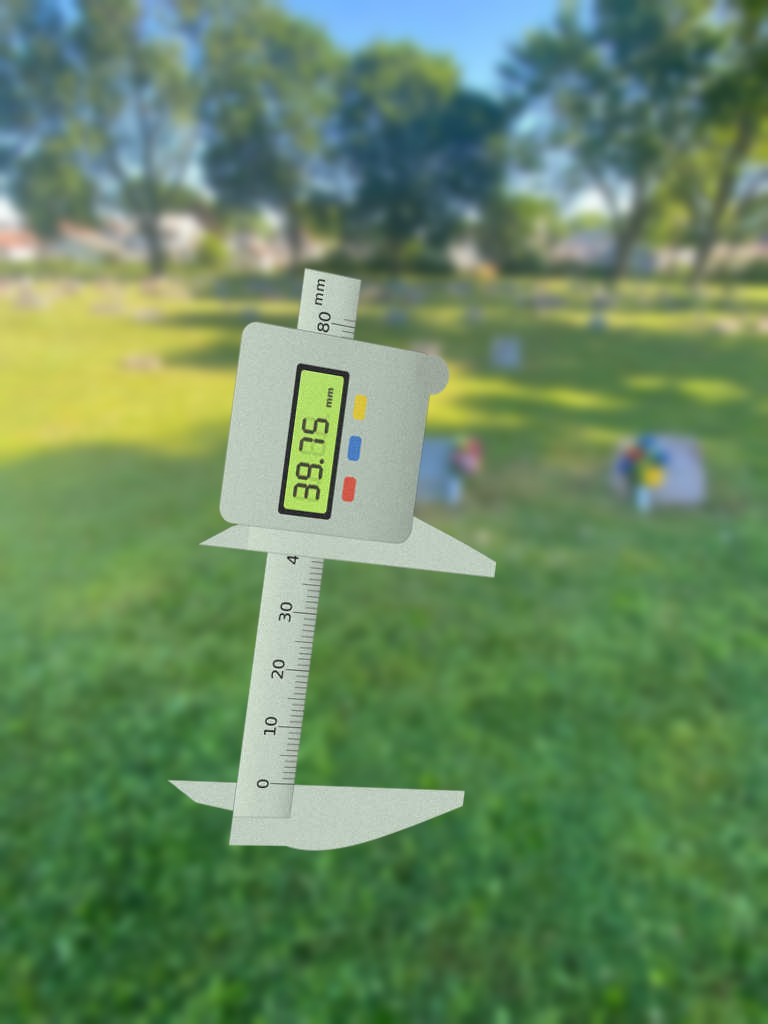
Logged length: {"value": 39.75, "unit": "mm"}
